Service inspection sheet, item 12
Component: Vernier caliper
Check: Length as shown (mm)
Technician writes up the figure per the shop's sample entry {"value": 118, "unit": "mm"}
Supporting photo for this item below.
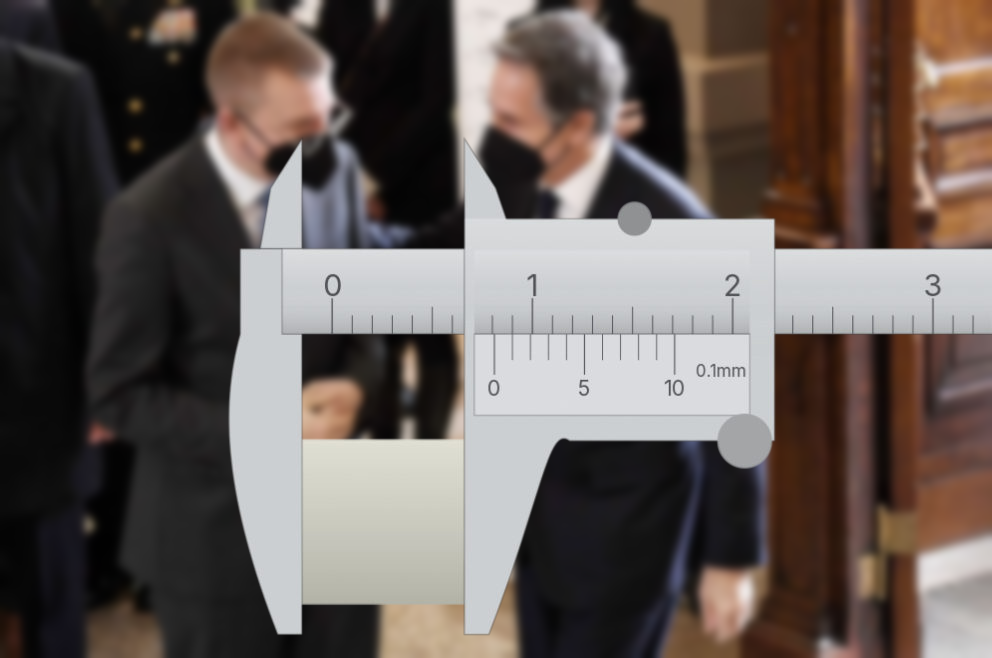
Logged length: {"value": 8.1, "unit": "mm"}
